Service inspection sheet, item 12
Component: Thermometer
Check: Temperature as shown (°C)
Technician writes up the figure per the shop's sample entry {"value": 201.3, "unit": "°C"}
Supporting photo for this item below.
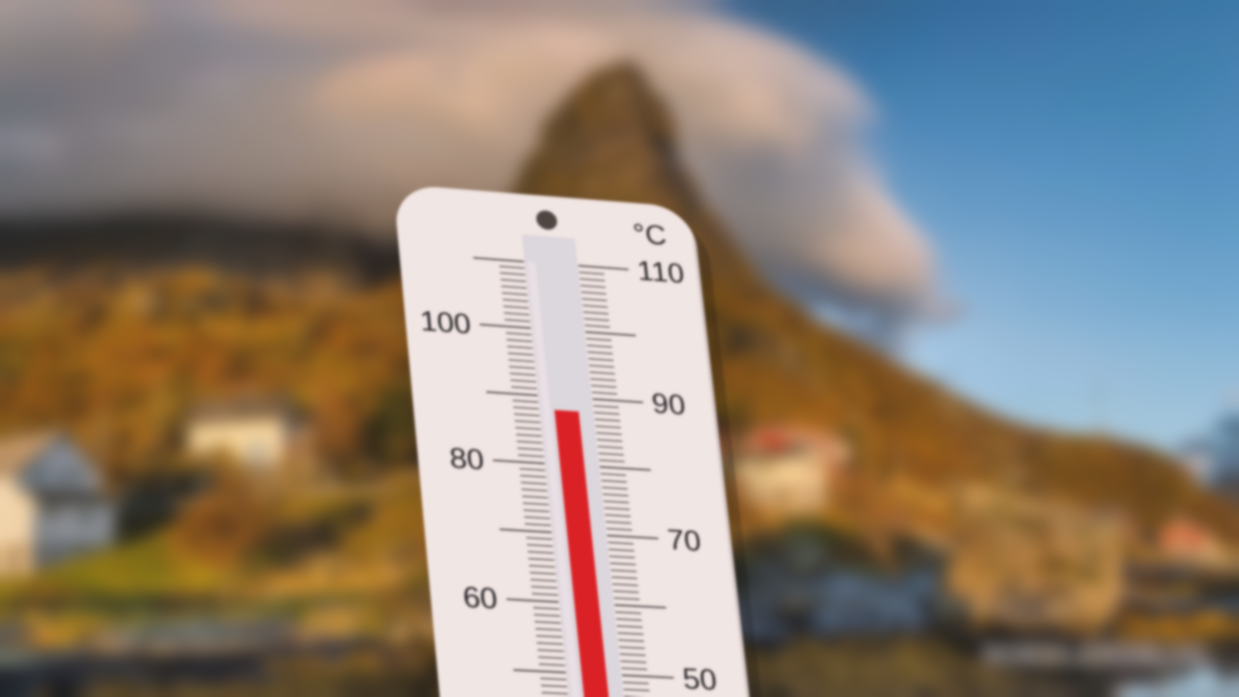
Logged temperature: {"value": 88, "unit": "°C"}
